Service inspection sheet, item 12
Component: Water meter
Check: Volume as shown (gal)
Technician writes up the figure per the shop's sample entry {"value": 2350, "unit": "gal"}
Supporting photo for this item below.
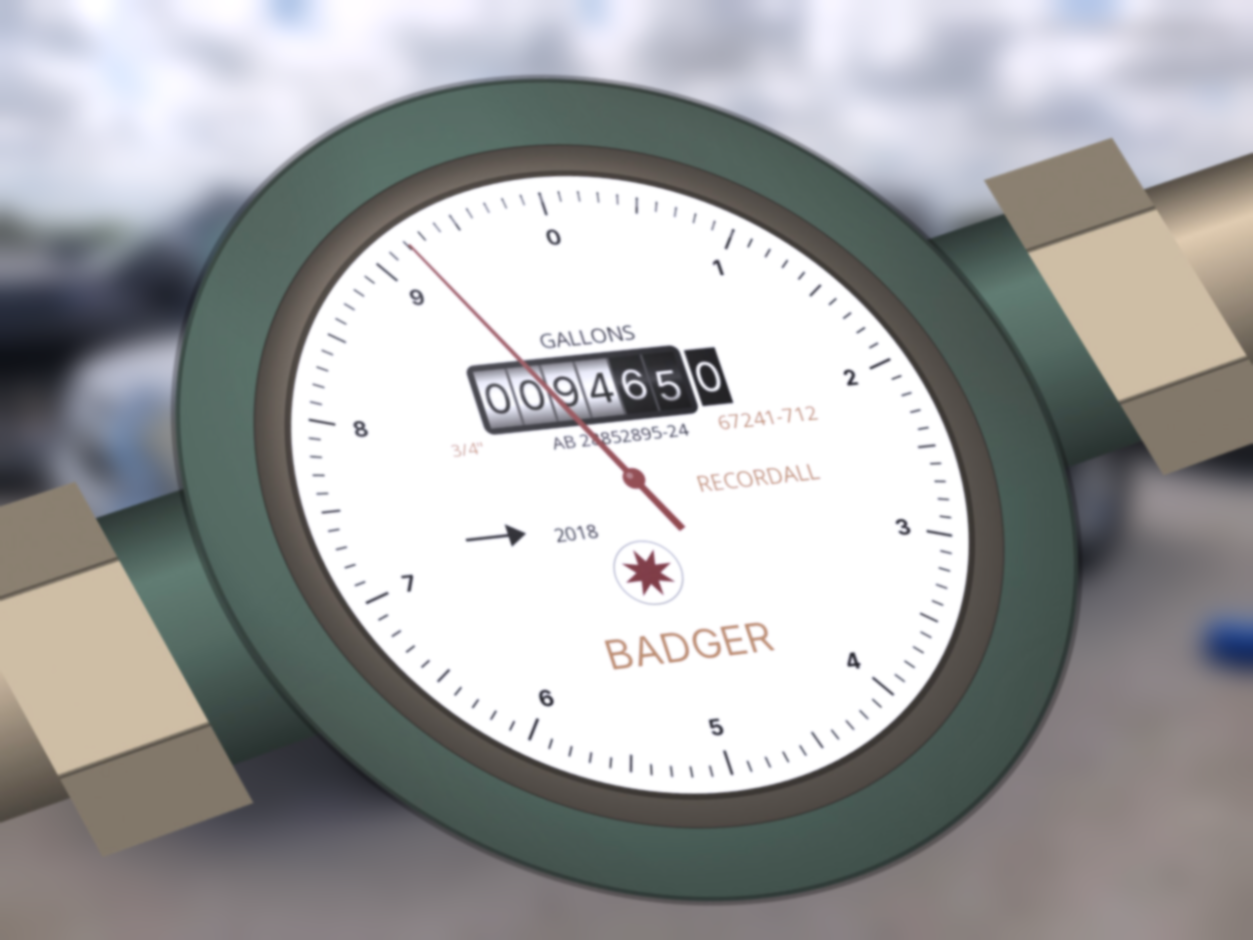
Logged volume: {"value": 94649.2, "unit": "gal"}
